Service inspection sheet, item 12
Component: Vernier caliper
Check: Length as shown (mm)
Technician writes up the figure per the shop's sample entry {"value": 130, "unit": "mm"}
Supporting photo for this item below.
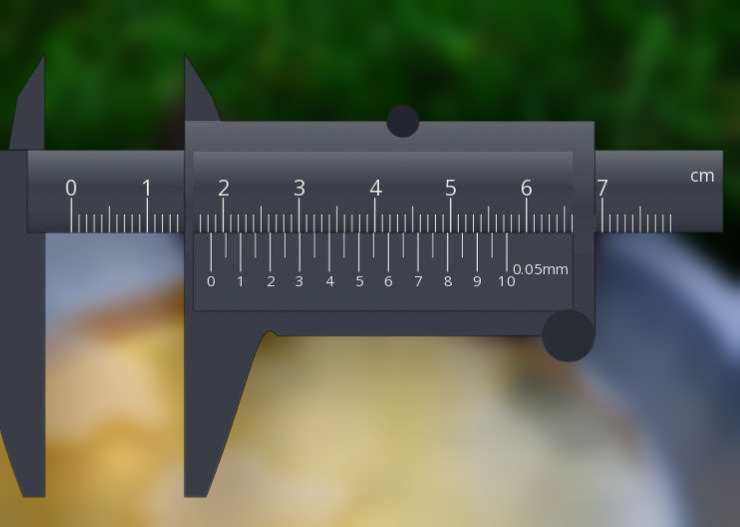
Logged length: {"value": 18.4, "unit": "mm"}
